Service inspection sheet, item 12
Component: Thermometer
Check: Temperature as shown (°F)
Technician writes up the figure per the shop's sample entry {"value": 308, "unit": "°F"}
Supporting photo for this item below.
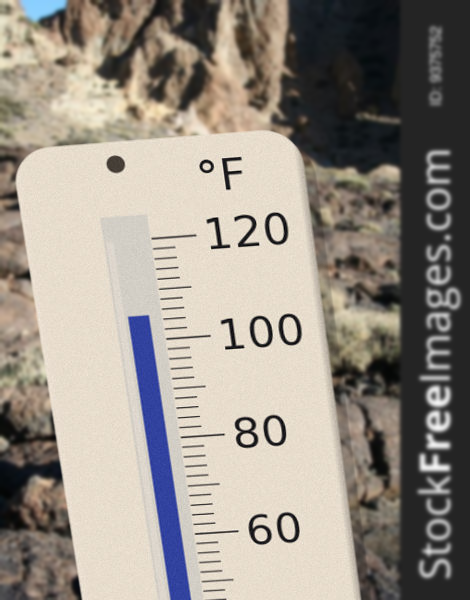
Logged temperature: {"value": 105, "unit": "°F"}
